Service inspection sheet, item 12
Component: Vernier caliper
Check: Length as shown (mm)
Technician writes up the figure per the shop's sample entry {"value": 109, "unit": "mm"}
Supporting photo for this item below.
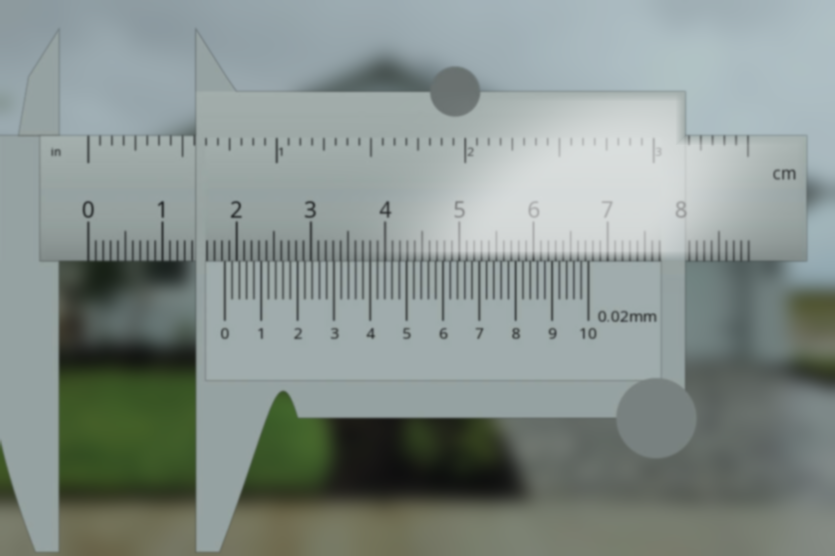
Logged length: {"value": 18.4, "unit": "mm"}
